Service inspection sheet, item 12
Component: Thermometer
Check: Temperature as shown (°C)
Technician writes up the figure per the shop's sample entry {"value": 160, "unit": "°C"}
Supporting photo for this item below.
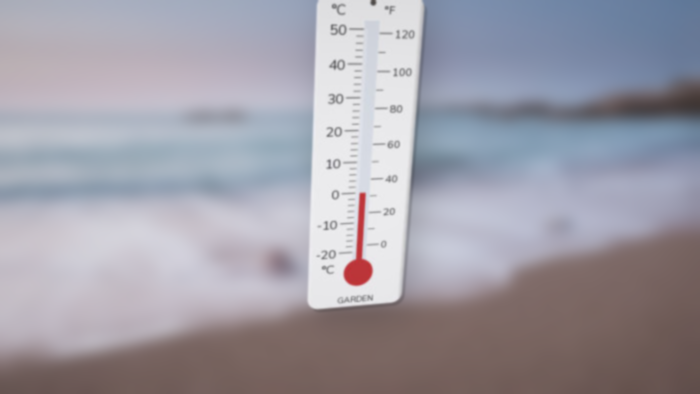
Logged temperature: {"value": 0, "unit": "°C"}
